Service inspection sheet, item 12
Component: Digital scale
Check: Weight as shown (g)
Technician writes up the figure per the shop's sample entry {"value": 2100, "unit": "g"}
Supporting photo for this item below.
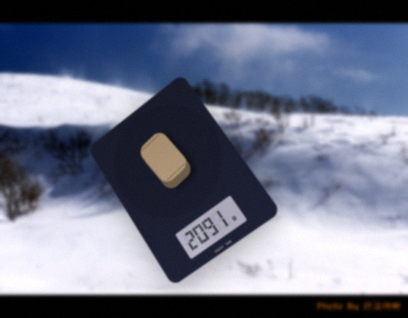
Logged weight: {"value": 2091, "unit": "g"}
